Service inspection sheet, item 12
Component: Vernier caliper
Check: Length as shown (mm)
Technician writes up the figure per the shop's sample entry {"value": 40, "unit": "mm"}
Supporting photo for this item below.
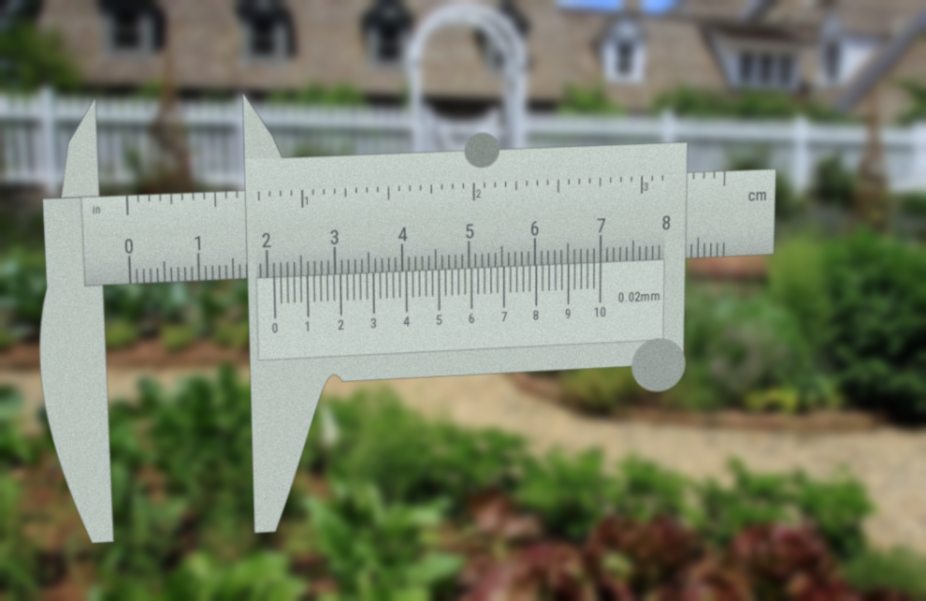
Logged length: {"value": 21.0, "unit": "mm"}
